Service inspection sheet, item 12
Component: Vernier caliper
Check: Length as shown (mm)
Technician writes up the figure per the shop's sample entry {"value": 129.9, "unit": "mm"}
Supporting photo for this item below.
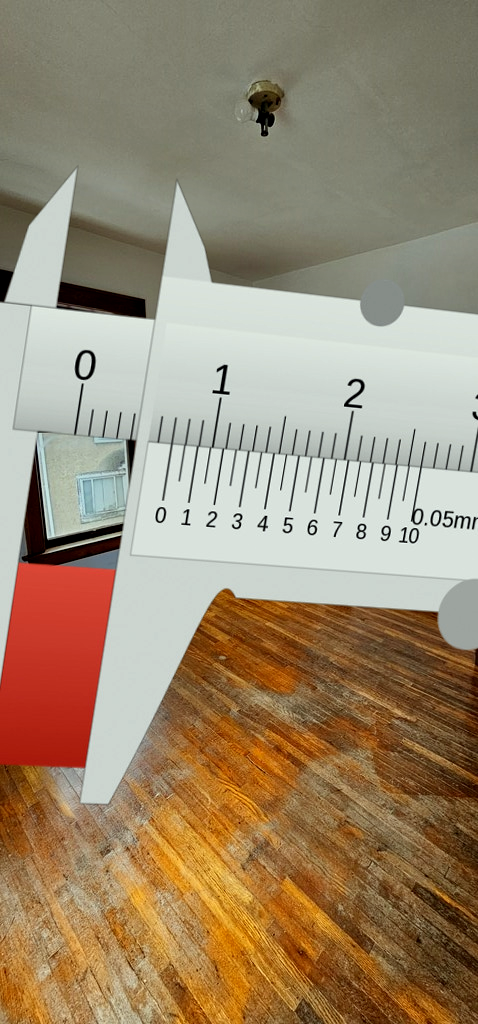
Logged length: {"value": 7.0, "unit": "mm"}
